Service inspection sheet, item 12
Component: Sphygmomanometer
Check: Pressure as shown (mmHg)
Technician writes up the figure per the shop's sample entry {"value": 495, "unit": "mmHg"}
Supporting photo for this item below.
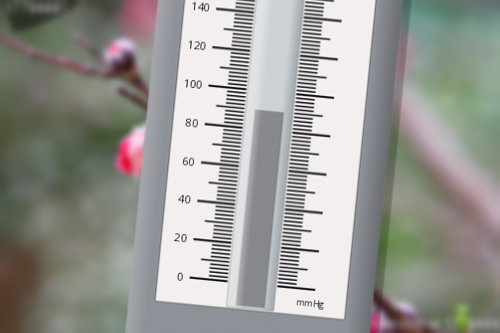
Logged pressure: {"value": 90, "unit": "mmHg"}
